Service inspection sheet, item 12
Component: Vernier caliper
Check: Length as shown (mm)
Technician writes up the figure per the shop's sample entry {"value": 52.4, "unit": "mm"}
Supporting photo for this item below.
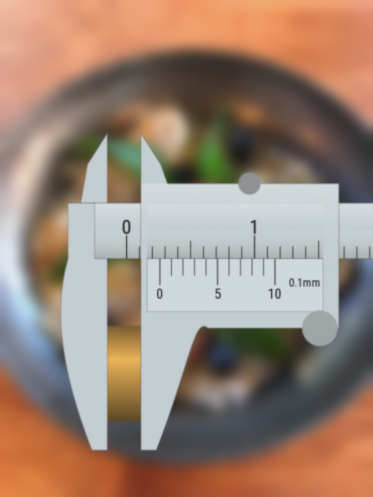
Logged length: {"value": 2.6, "unit": "mm"}
